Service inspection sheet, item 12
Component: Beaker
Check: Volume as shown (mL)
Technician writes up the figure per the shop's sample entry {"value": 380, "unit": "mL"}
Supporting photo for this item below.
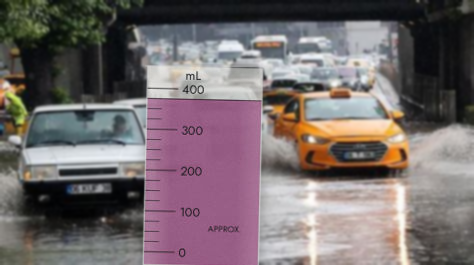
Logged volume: {"value": 375, "unit": "mL"}
